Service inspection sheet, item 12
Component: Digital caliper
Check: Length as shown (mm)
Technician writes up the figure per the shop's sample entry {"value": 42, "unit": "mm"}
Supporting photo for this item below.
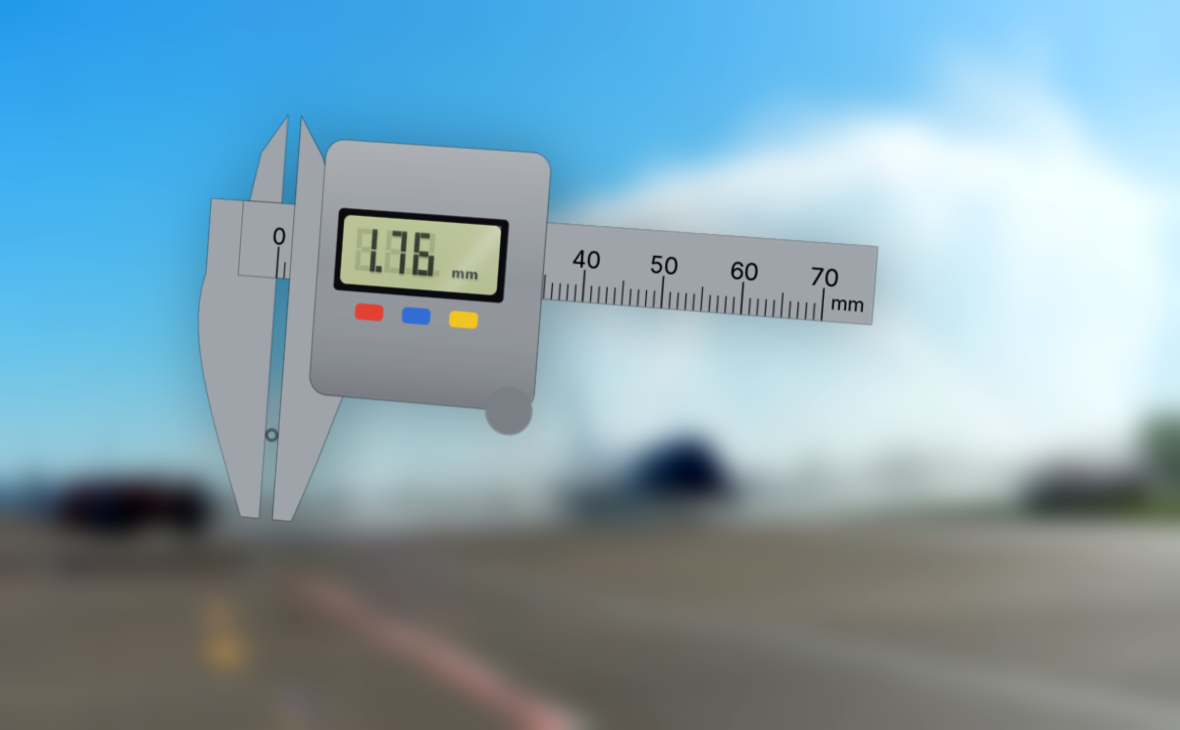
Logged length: {"value": 1.76, "unit": "mm"}
